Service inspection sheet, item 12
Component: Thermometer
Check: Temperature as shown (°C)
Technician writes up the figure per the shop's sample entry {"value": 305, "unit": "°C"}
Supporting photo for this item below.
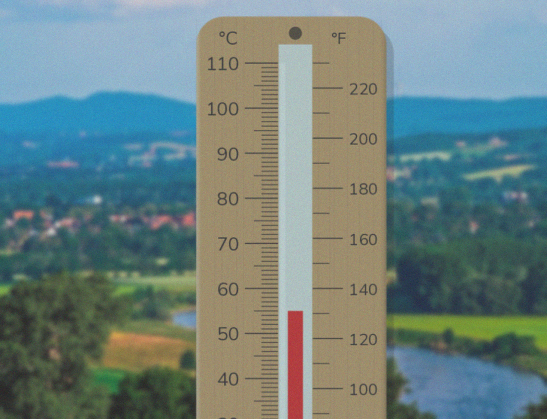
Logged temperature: {"value": 55, "unit": "°C"}
